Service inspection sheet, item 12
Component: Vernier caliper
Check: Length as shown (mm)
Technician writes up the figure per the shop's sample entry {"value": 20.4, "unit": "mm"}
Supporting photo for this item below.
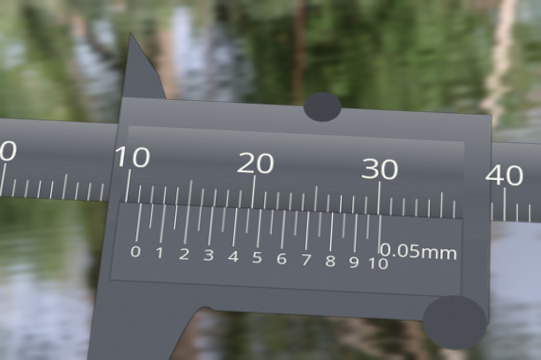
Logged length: {"value": 11.2, "unit": "mm"}
